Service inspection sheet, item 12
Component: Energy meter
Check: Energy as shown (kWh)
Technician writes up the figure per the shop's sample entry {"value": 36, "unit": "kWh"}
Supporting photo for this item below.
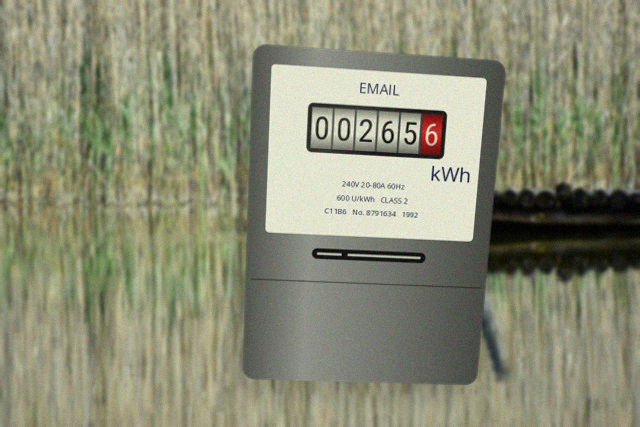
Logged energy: {"value": 265.6, "unit": "kWh"}
